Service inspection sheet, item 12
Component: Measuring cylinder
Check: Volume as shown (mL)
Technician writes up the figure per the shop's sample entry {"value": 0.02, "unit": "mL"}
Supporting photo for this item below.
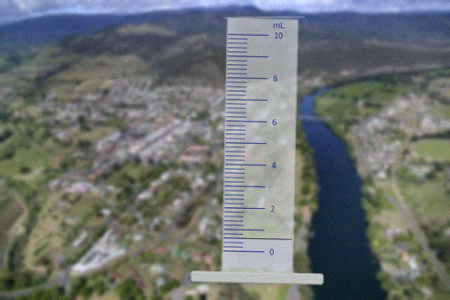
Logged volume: {"value": 0.6, "unit": "mL"}
